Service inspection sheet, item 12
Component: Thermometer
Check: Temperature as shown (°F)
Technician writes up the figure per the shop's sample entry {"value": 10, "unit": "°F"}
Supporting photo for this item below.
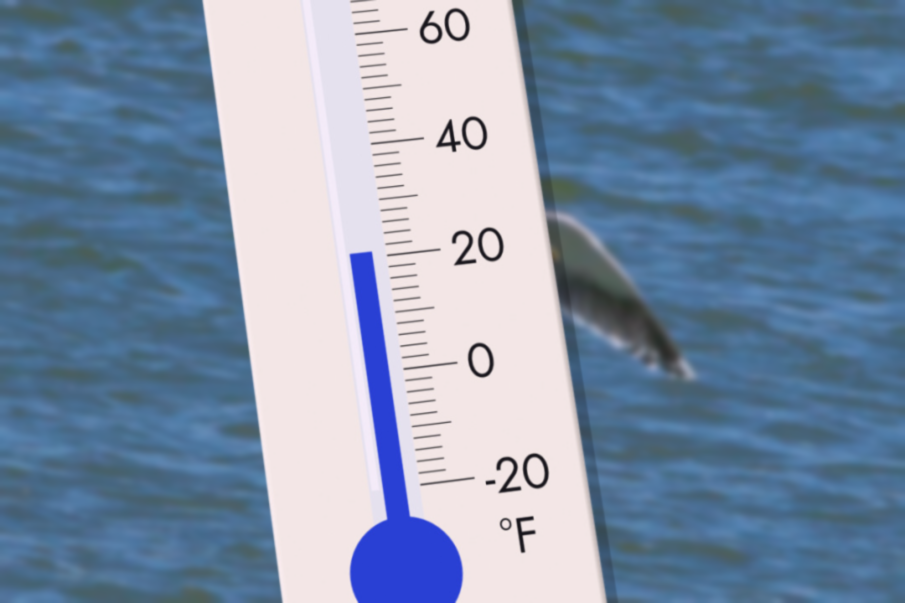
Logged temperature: {"value": 21, "unit": "°F"}
